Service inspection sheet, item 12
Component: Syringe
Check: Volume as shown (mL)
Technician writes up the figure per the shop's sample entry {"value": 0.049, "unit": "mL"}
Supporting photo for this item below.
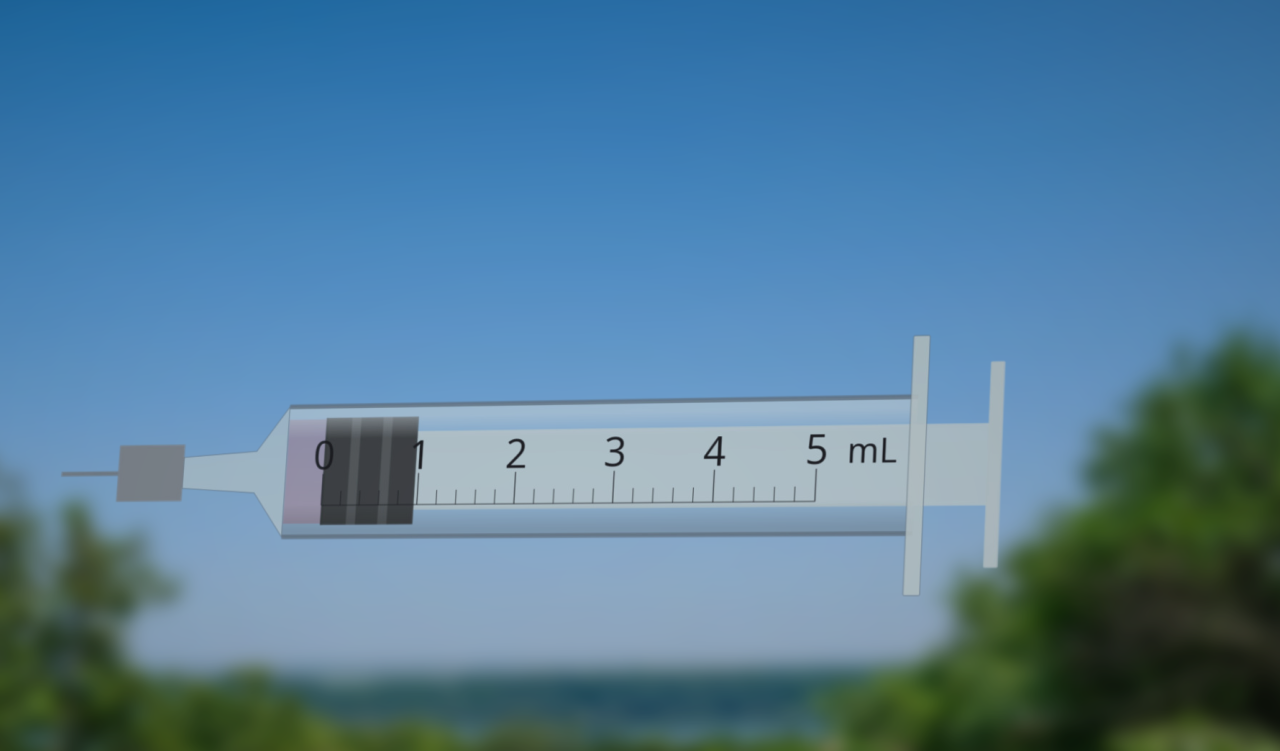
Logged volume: {"value": 0, "unit": "mL"}
